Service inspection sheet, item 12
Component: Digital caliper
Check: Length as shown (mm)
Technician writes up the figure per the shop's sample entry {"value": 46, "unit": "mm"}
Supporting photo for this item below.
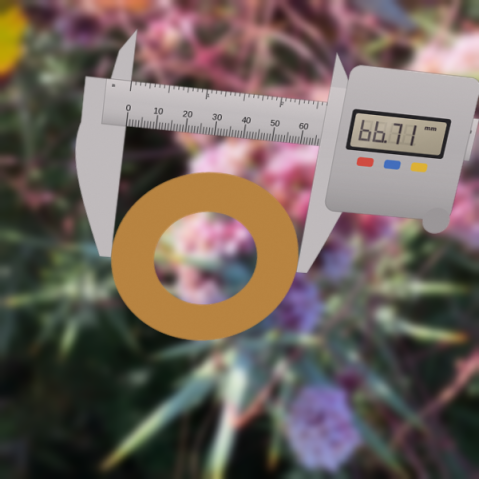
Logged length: {"value": 66.71, "unit": "mm"}
